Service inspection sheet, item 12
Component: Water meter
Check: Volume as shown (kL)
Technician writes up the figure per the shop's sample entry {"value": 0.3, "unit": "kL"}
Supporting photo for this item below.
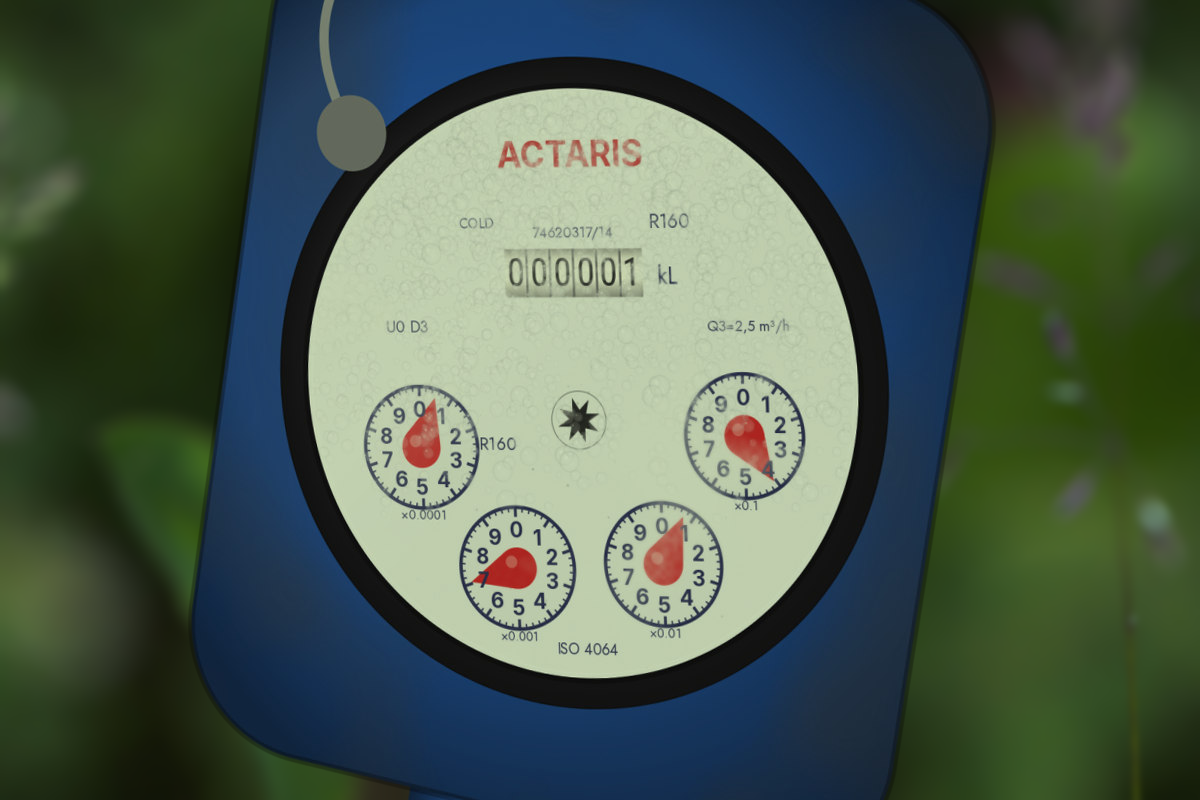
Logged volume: {"value": 1.4070, "unit": "kL"}
